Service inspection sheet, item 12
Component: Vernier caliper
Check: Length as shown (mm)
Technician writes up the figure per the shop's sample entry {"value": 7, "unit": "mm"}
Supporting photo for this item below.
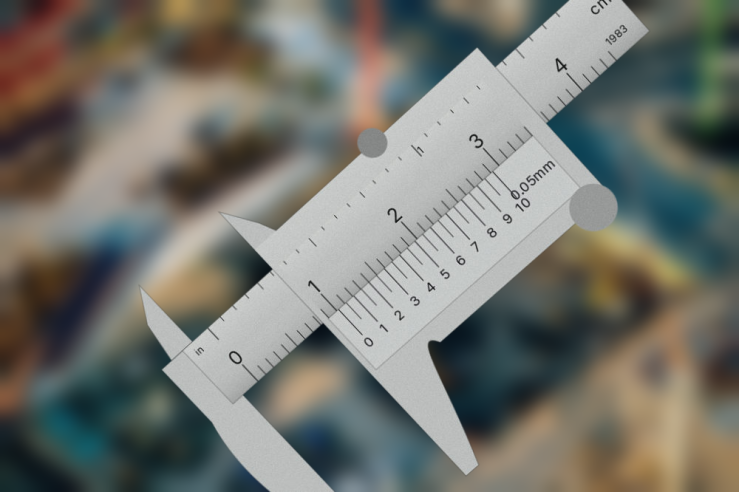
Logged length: {"value": 10.2, "unit": "mm"}
